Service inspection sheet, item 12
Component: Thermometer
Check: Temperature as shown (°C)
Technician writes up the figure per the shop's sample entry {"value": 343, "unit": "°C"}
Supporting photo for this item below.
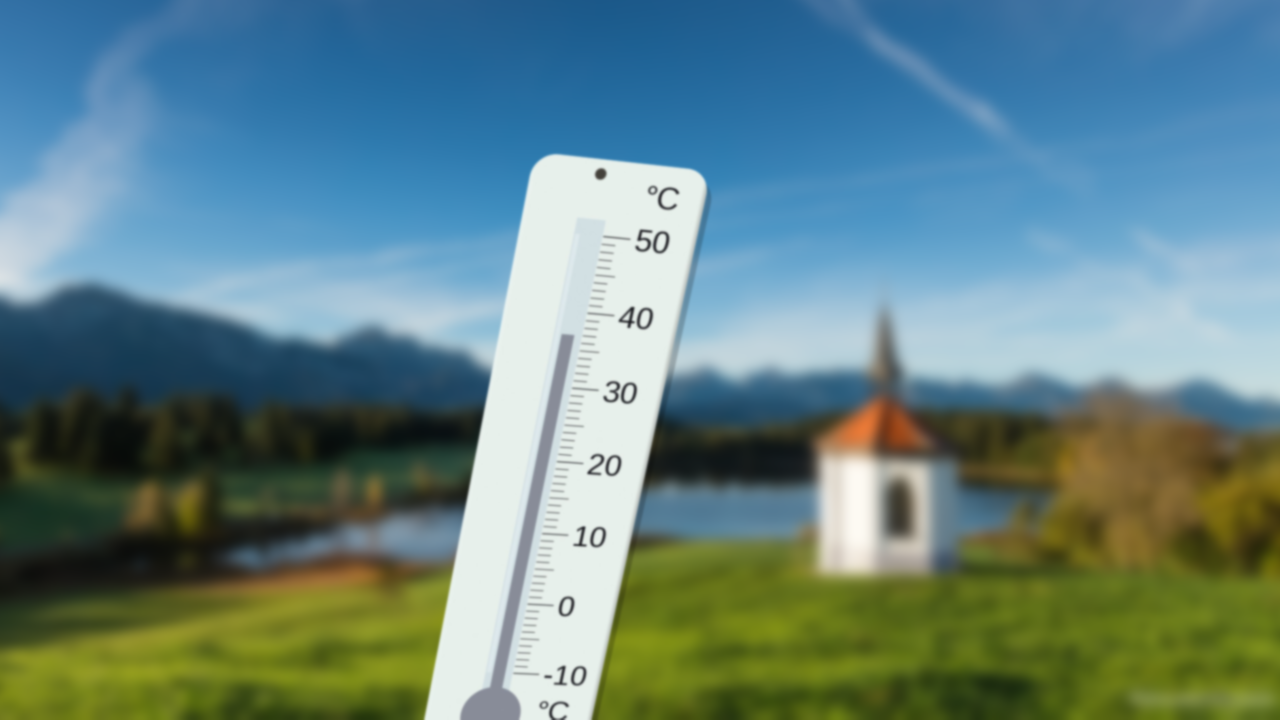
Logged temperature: {"value": 37, "unit": "°C"}
